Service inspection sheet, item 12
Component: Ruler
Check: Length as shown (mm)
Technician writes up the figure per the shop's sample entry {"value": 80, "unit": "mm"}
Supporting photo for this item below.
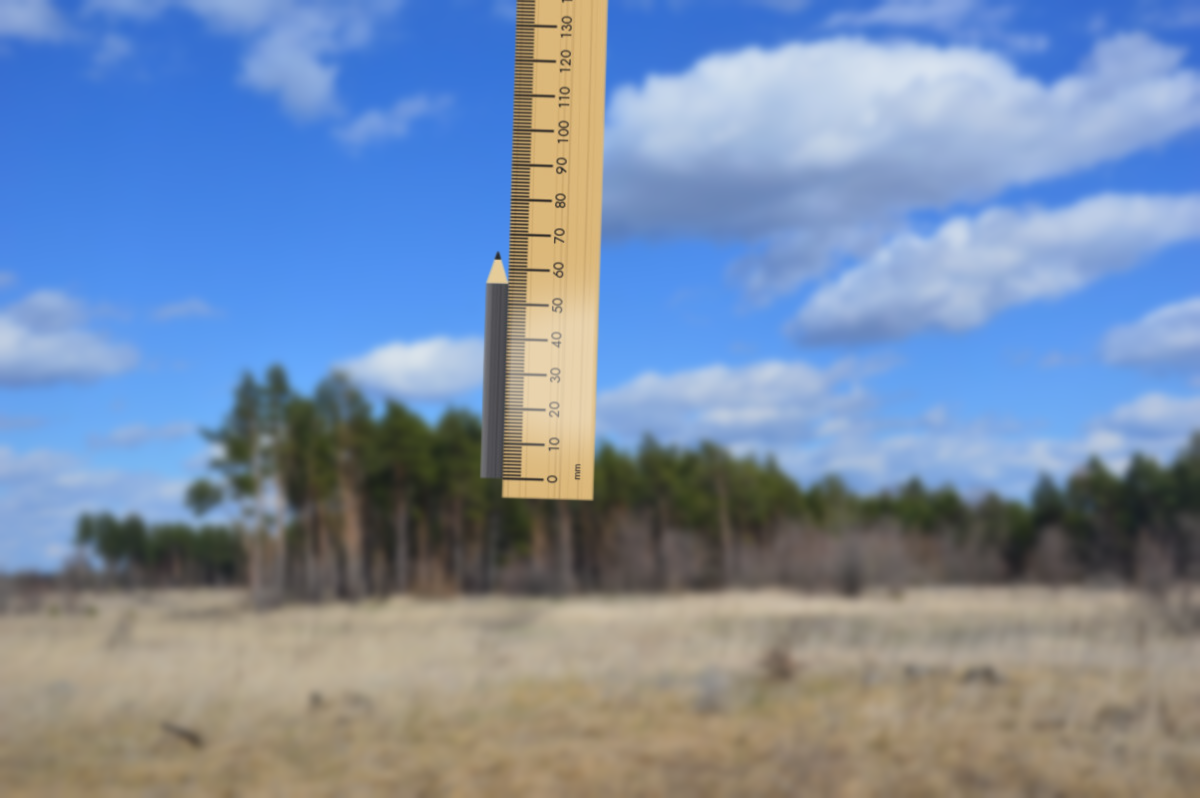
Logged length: {"value": 65, "unit": "mm"}
